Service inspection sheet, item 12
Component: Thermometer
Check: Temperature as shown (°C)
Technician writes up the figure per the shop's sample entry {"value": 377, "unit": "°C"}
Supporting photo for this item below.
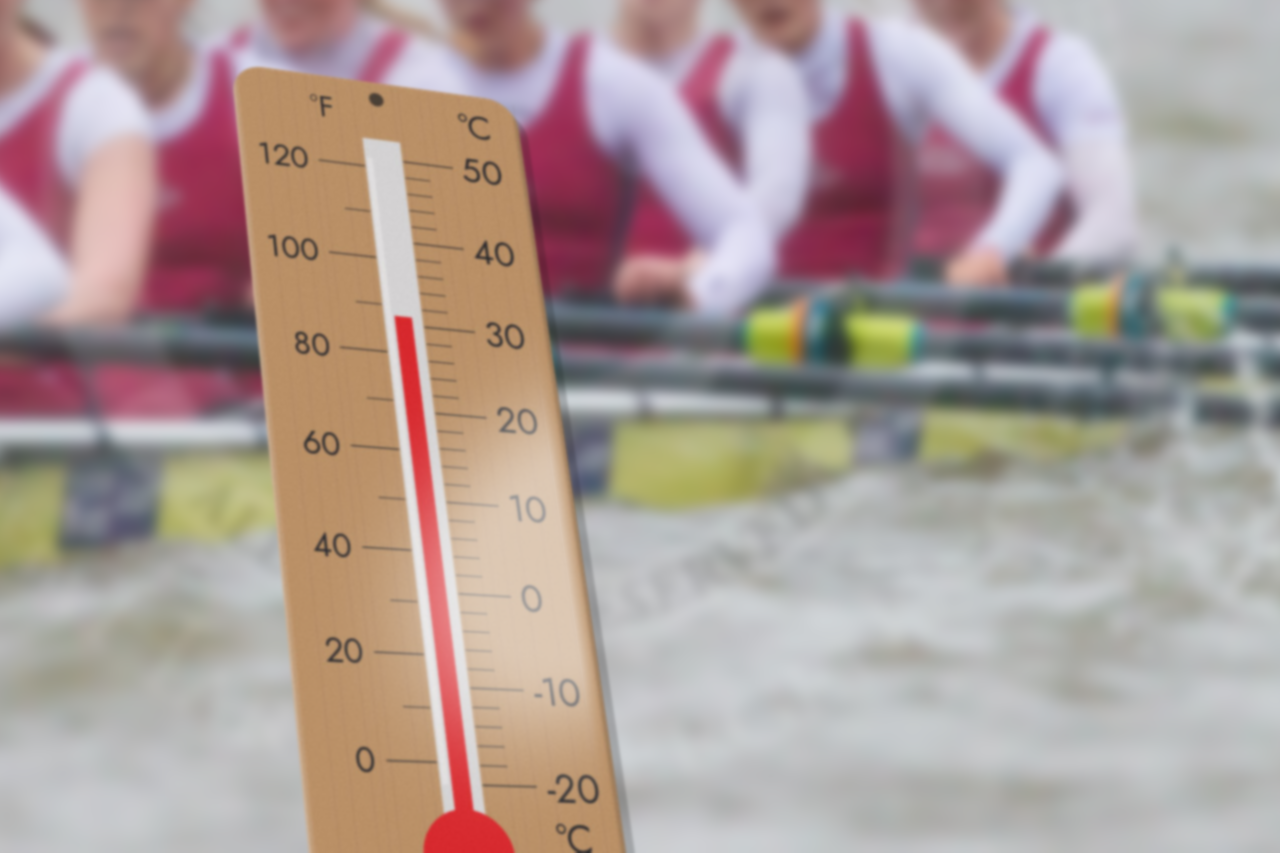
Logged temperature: {"value": 31, "unit": "°C"}
